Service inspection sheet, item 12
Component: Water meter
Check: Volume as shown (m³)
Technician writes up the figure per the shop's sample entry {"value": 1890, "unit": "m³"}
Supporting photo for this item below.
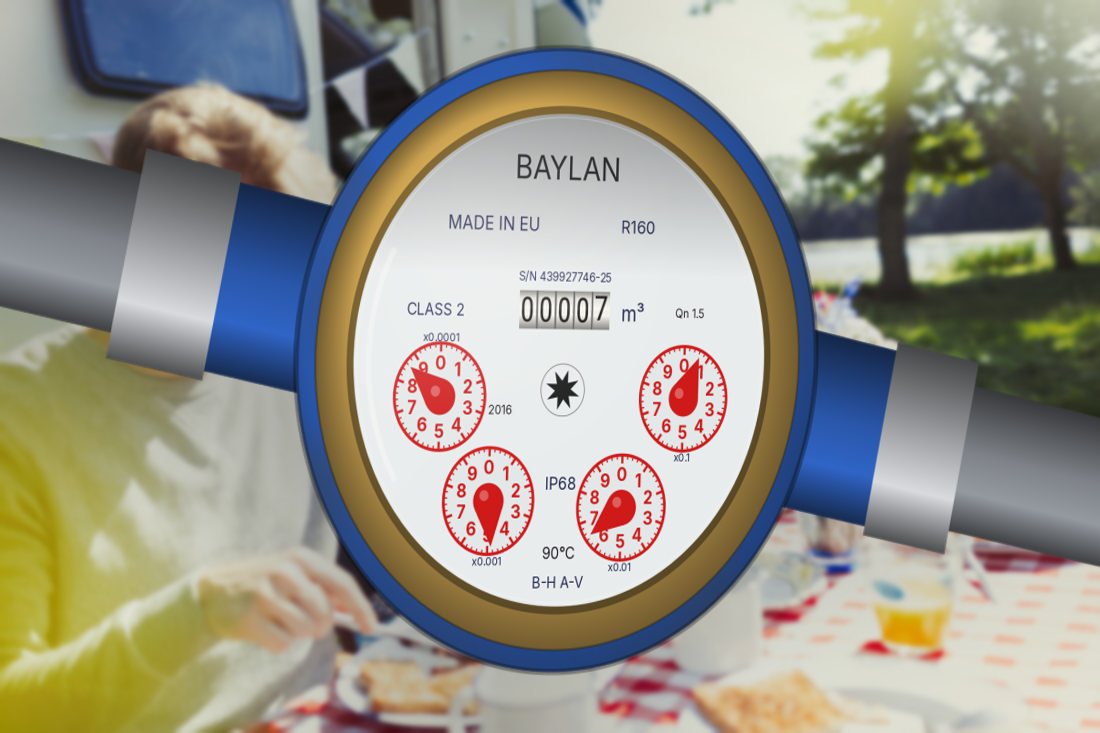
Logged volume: {"value": 7.0648, "unit": "m³"}
